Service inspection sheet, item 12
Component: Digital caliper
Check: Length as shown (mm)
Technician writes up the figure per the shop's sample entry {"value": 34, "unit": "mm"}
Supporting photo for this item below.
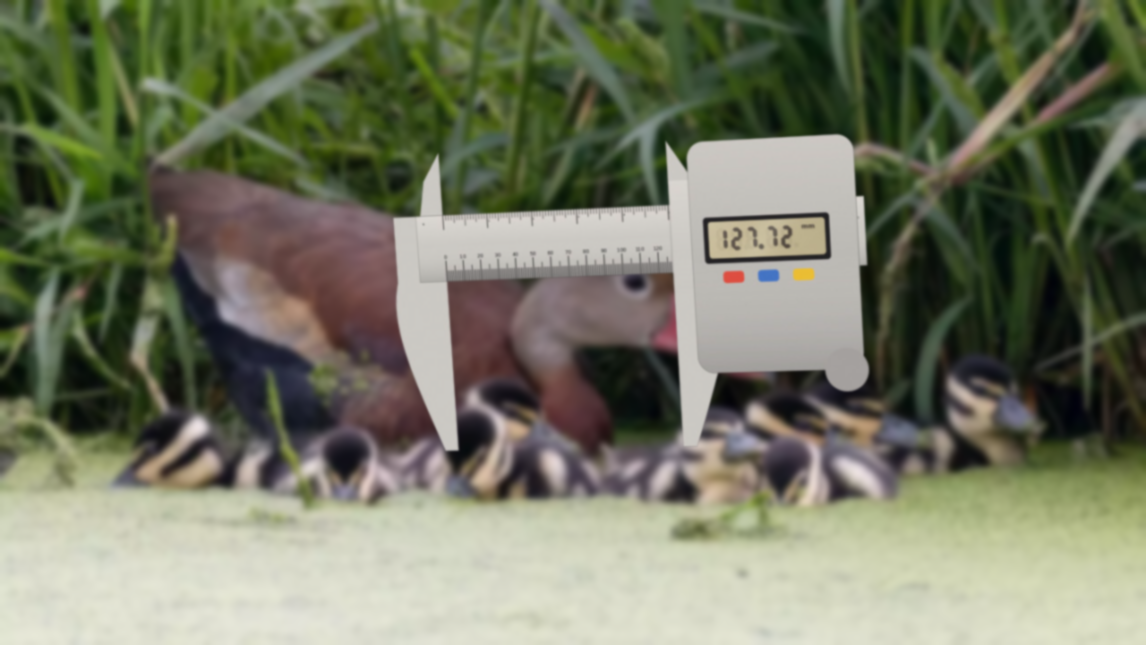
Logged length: {"value": 127.72, "unit": "mm"}
